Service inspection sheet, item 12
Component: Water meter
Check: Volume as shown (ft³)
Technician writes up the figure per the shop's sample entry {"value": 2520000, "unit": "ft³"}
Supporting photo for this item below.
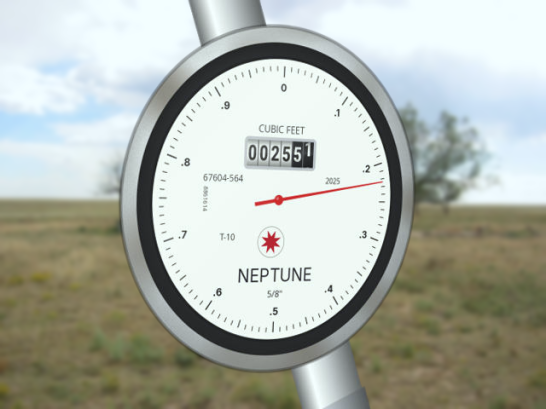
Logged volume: {"value": 2551.22, "unit": "ft³"}
